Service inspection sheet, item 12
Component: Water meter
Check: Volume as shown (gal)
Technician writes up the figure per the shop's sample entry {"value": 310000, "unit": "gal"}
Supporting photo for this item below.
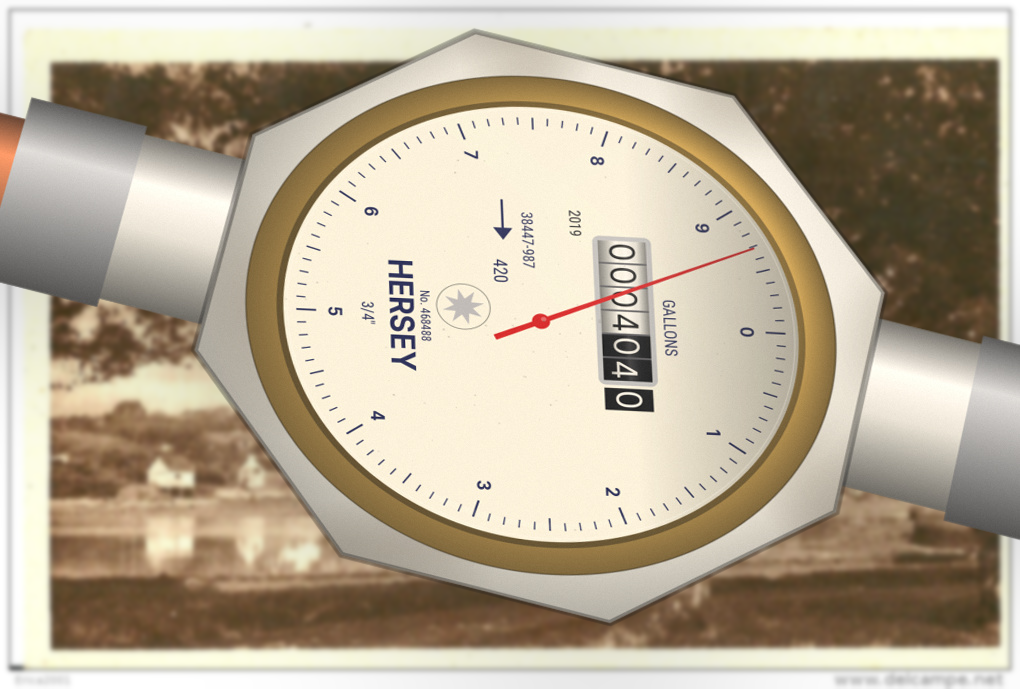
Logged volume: {"value": 4039.3, "unit": "gal"}
